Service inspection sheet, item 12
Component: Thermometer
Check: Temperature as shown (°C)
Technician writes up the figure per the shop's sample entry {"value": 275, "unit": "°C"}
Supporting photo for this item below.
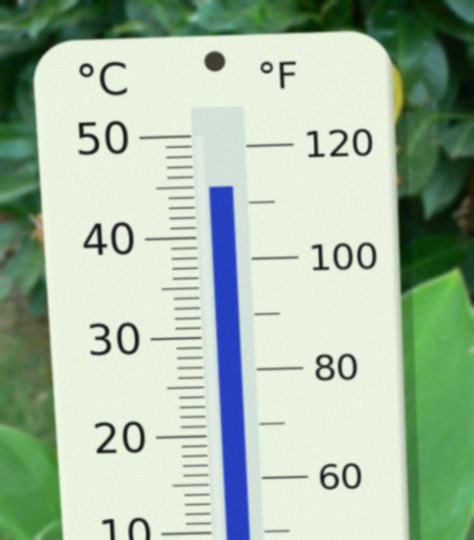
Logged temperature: {"value": 45, "unit": "°C"}
